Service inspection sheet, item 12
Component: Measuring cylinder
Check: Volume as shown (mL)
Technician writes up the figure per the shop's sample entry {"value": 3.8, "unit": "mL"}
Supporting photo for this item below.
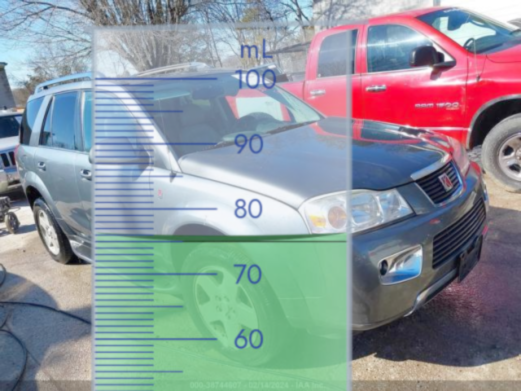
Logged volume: {"value": 75, "unit": "mL"}
